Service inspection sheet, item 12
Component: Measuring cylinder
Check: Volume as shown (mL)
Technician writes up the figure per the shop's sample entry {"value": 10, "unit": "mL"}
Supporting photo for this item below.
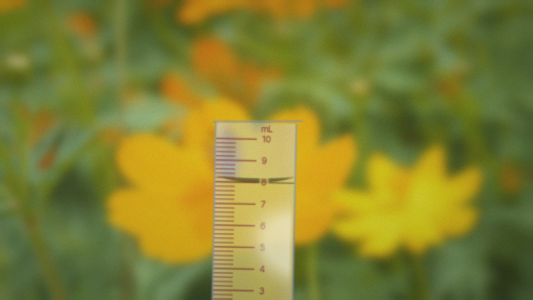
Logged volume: {"value": 8, "unit": "mL"}
